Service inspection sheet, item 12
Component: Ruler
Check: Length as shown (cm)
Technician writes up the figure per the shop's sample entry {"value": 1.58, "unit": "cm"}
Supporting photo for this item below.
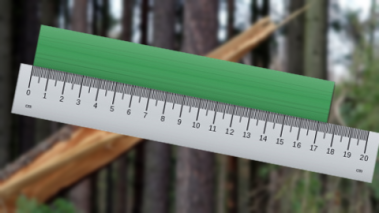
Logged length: {"value": 17.5, "unit": "cm"}
